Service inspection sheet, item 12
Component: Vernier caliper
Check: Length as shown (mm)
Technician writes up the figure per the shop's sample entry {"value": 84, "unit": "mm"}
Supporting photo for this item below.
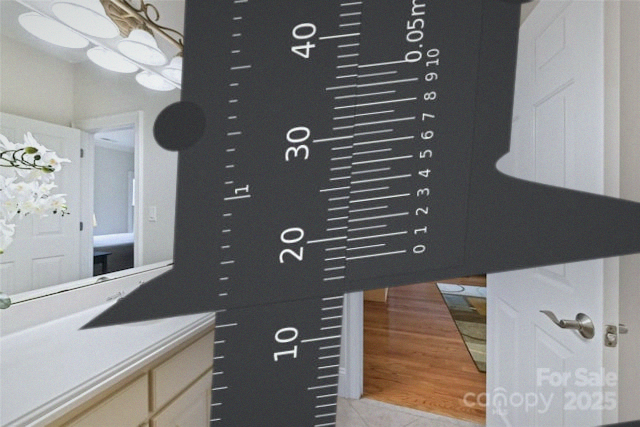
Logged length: {"value": 17.8, "unit": "mm"}
